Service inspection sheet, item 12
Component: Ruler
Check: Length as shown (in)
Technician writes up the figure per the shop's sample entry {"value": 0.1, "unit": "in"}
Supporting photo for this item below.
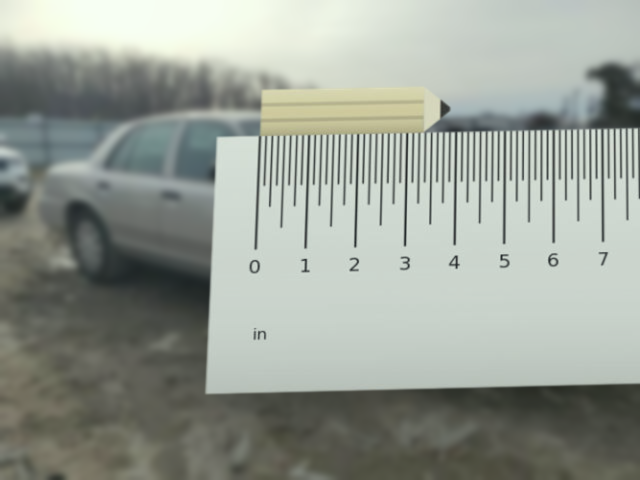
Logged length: {"value": 3.875, "unit": "in"}
